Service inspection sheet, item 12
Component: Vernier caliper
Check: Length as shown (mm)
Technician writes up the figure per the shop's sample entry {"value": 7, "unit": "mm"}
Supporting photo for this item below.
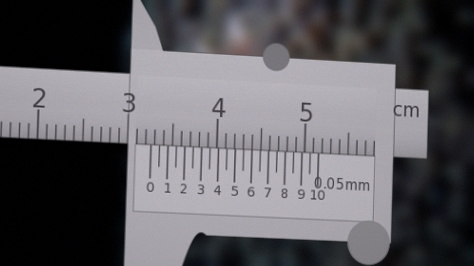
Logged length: {"value": 32.6, "unit": "mm"}
